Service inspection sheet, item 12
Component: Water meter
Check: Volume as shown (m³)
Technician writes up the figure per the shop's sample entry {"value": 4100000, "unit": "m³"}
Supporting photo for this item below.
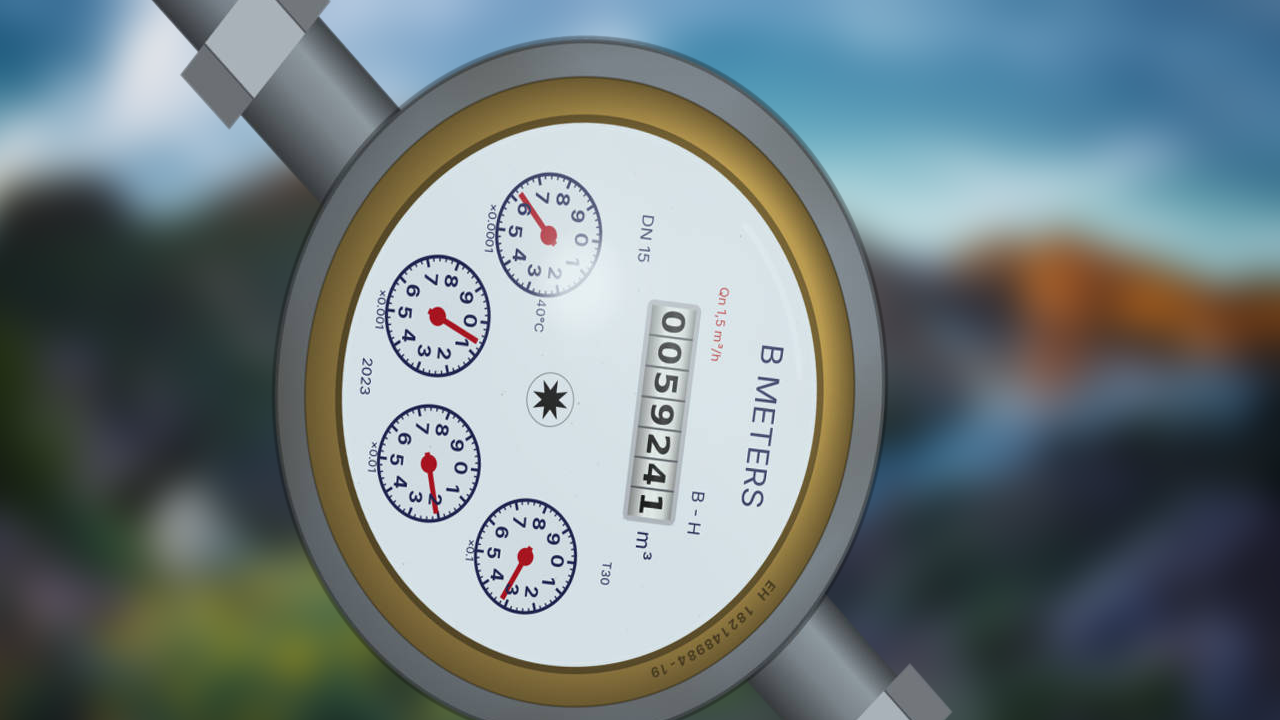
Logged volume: {"value": 59241.3206, "unit": "m³"}
